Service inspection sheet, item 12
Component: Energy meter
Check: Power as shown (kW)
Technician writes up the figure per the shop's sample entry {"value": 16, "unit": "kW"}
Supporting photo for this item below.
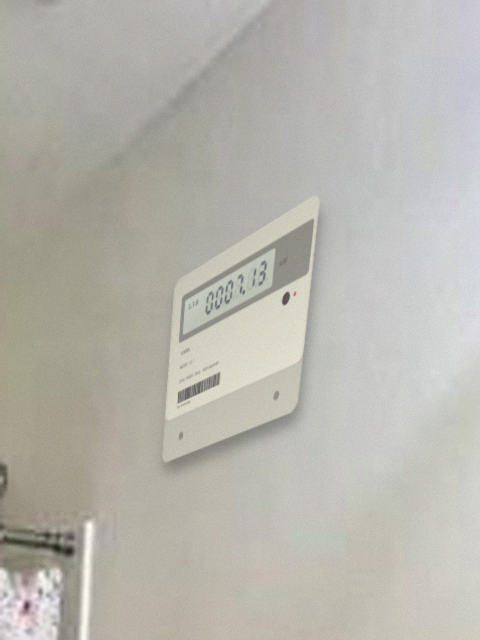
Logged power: {"value": 7.13, "unit": "kW"}
